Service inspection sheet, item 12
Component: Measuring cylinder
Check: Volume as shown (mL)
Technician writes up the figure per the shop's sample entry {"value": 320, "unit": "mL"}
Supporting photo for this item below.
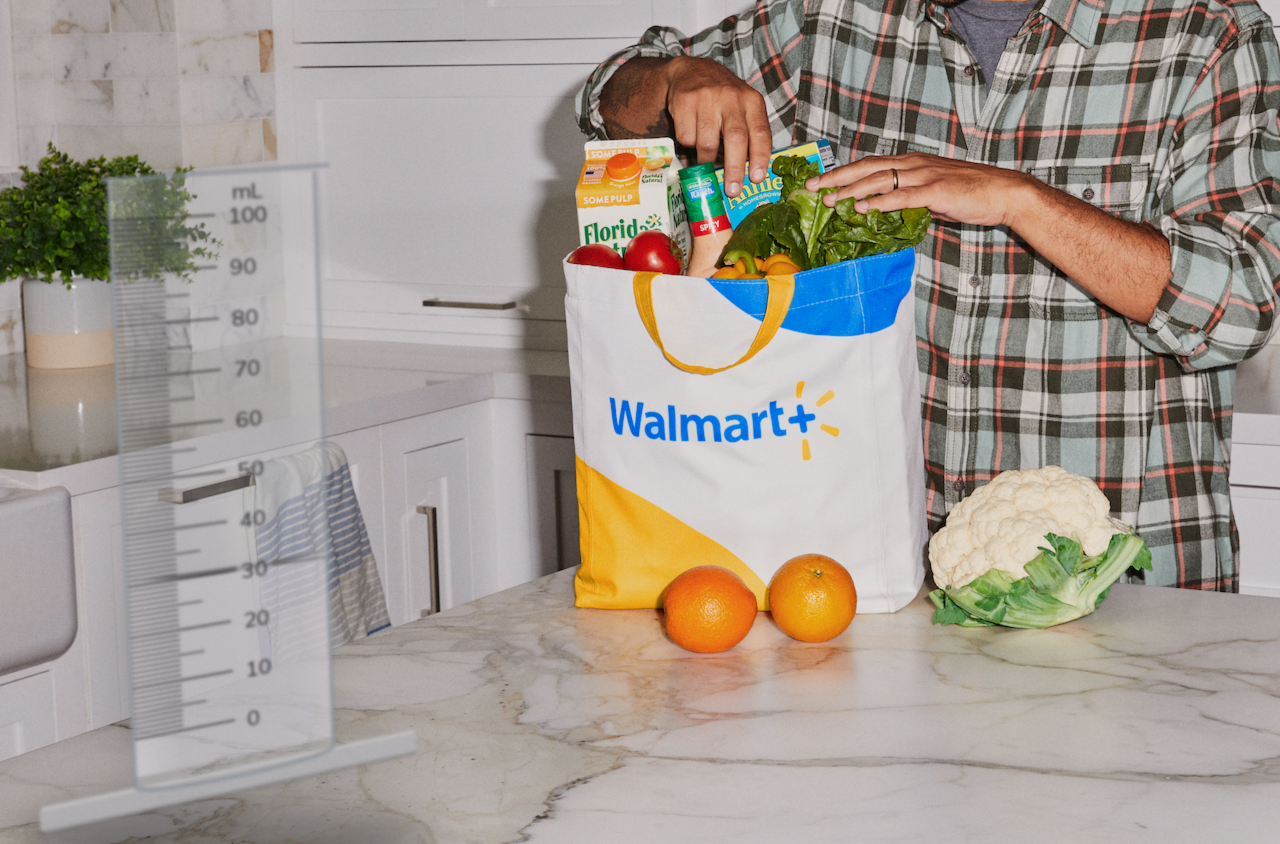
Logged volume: {"value": 30, "unit": "mL"}
